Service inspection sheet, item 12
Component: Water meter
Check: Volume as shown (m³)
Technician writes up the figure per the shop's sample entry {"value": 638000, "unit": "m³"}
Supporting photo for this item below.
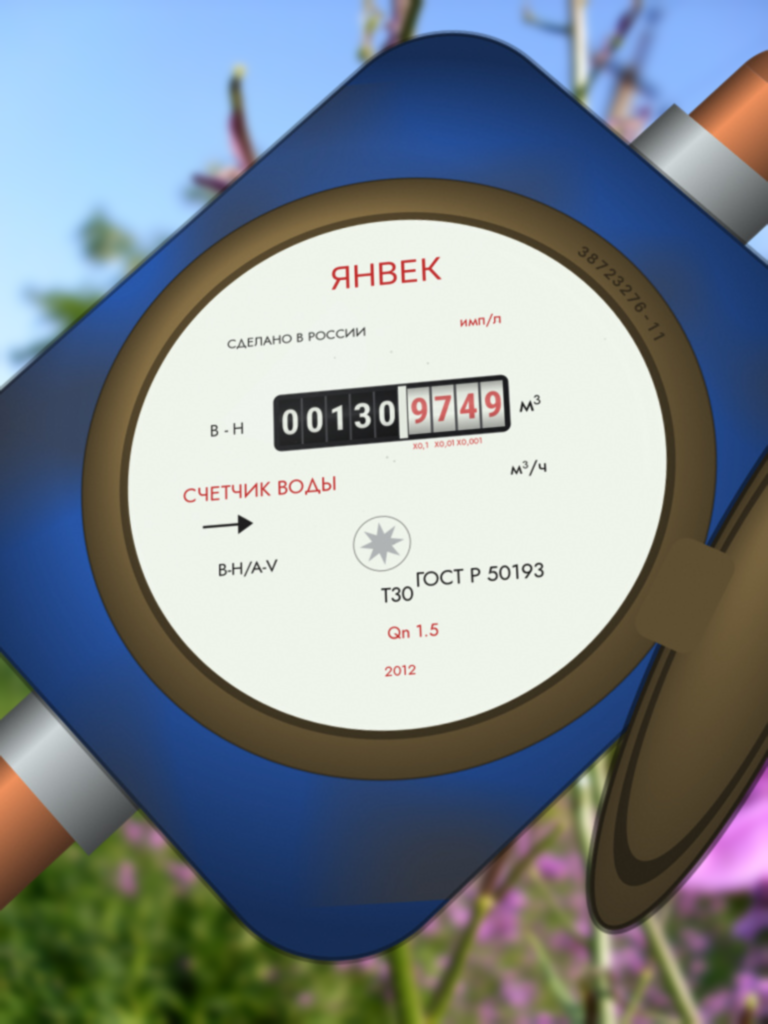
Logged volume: {"value": 130.9749, "unit": "m³"}
